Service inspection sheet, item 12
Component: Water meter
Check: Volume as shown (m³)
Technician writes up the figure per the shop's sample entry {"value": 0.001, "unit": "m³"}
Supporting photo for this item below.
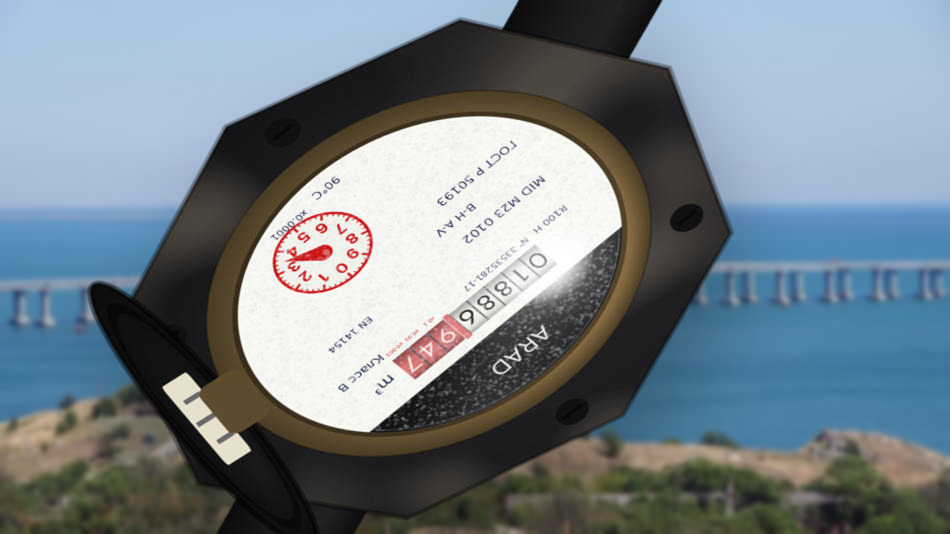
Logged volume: {"value": 1886.9473, "unit": "m³"}
